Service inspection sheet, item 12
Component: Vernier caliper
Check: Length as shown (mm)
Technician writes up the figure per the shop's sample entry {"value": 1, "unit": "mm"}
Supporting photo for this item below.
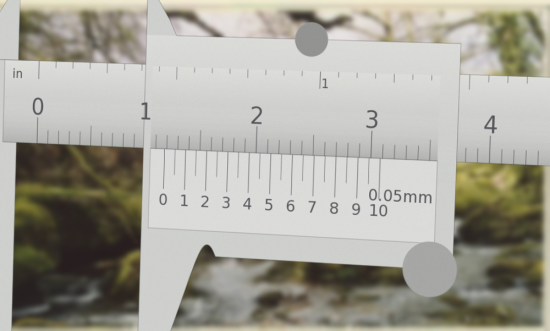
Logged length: {"value": 11.8, "unit": "mm"}
